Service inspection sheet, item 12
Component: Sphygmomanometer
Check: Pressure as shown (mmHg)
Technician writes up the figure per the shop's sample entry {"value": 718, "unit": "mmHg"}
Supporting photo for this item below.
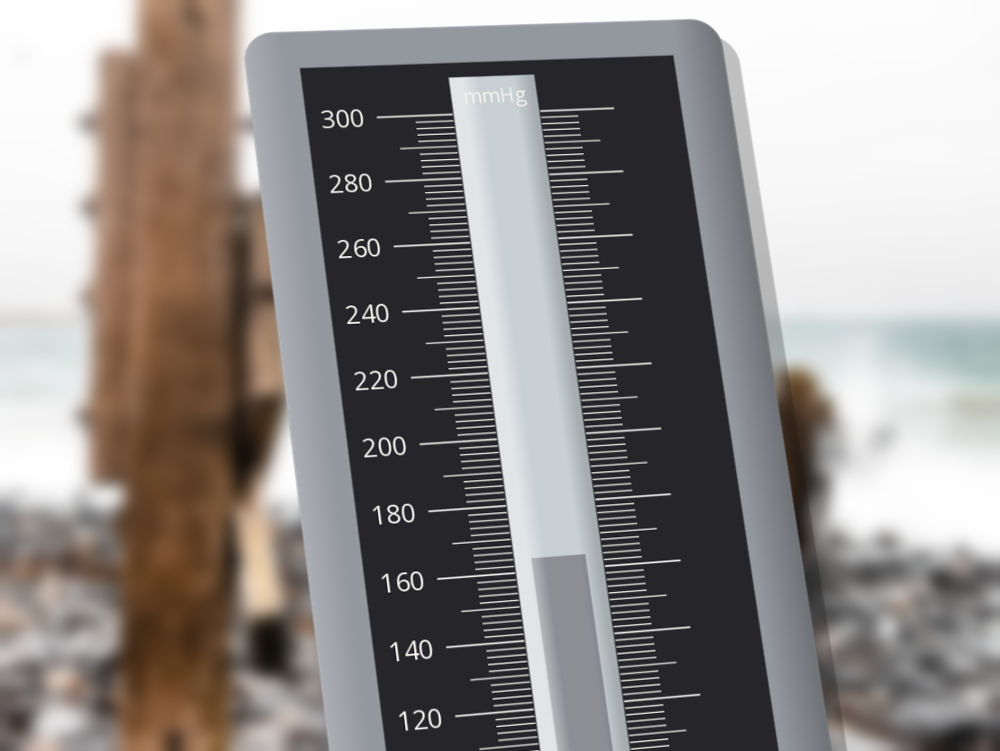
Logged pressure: {"value": 164, "unit": "mmHg"}
